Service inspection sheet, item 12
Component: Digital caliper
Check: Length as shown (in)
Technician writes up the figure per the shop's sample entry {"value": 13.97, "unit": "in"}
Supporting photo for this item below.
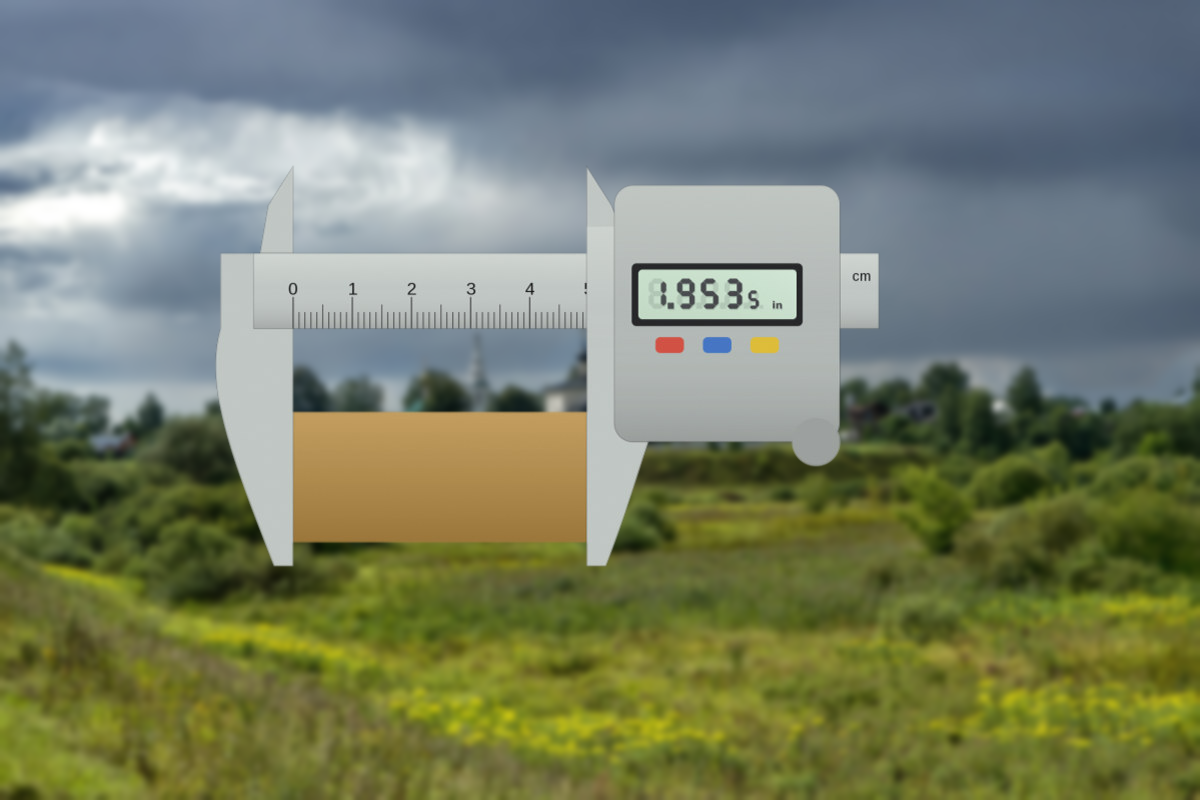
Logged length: {"value": 1.9535, "unit": "in"}
